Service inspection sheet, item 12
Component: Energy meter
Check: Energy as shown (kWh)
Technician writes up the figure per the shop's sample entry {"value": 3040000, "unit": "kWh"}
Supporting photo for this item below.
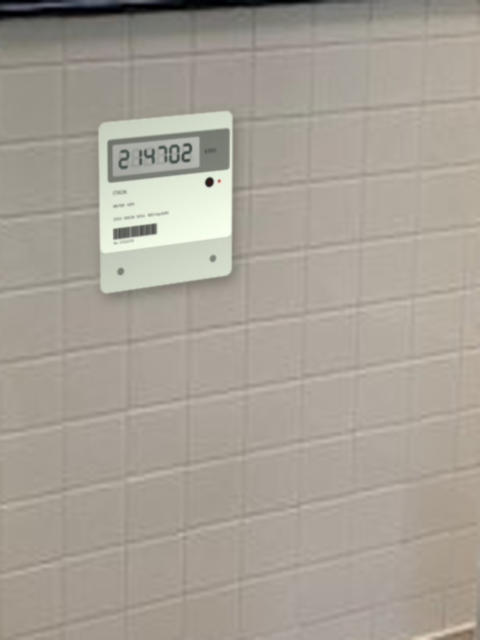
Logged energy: {"value": 214702, "unit": "kWh"}
